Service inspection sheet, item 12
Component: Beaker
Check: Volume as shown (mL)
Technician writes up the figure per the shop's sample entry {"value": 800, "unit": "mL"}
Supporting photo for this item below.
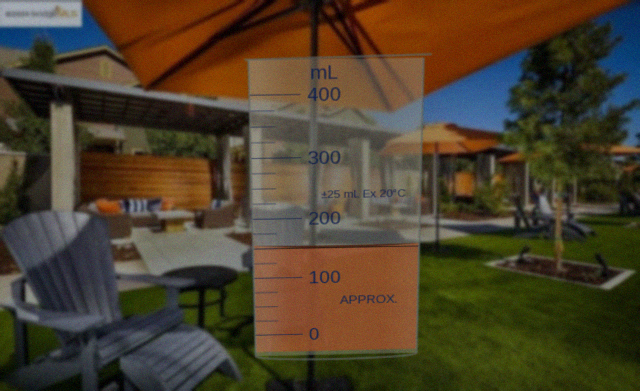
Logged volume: {"value": 150, "unit": "mL"}
